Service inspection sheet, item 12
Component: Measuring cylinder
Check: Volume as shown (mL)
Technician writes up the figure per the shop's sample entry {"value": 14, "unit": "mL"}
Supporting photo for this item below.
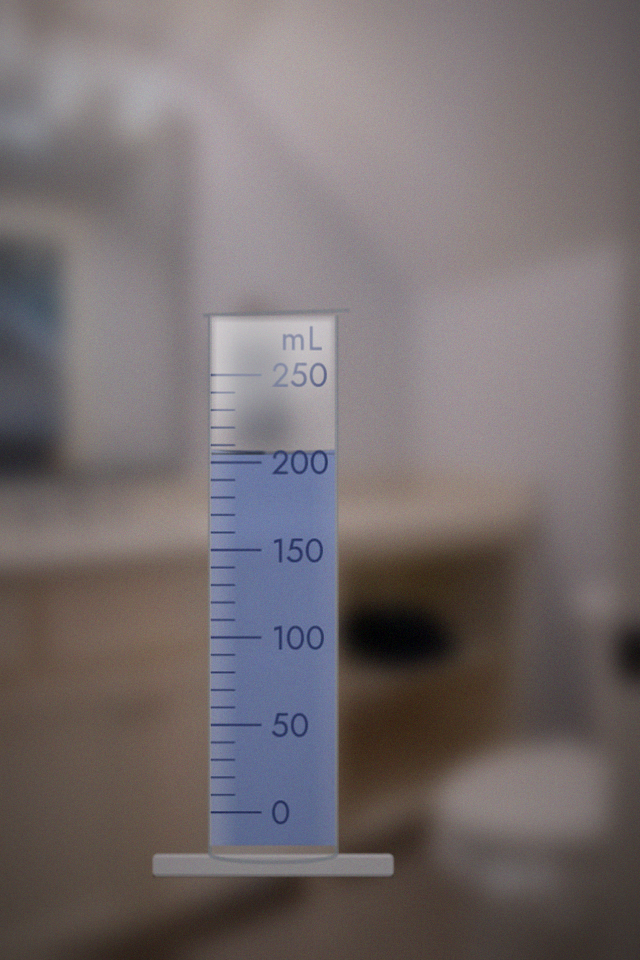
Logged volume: {"value": 205, "unit": "mL"}
